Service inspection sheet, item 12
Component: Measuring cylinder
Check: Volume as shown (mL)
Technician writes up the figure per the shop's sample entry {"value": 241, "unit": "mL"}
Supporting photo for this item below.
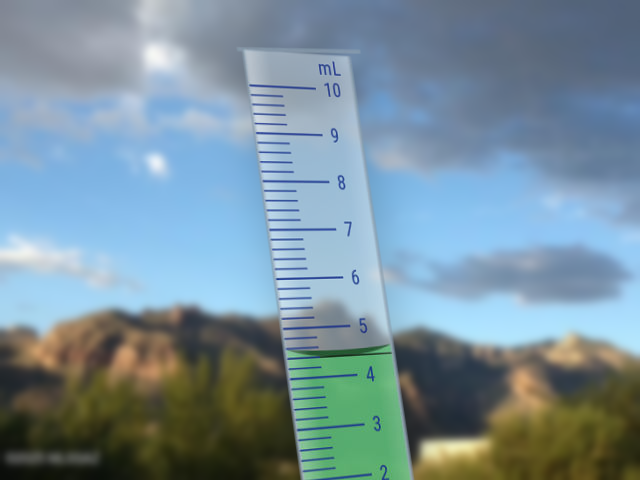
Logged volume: {"value": 4.4, "unit": "mL"}
